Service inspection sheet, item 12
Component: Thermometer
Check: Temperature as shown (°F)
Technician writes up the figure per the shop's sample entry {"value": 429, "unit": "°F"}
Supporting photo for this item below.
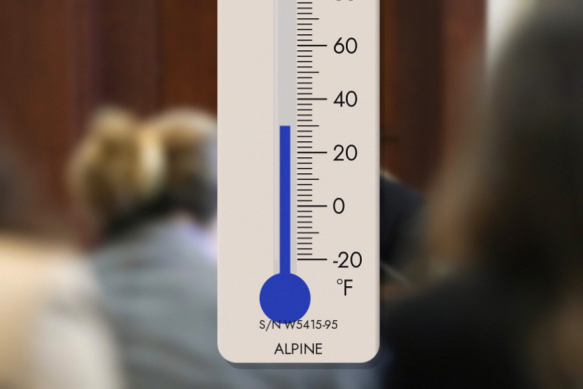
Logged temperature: {"value": 30, "unit": "°F"}
